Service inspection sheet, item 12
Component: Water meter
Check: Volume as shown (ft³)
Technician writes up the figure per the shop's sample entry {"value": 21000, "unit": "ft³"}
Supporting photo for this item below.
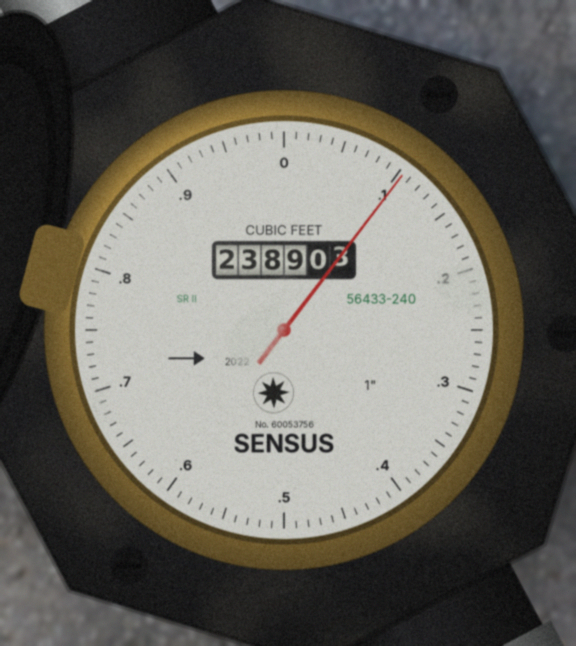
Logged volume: {"value": 238903.10, "unit": "ft³"}
